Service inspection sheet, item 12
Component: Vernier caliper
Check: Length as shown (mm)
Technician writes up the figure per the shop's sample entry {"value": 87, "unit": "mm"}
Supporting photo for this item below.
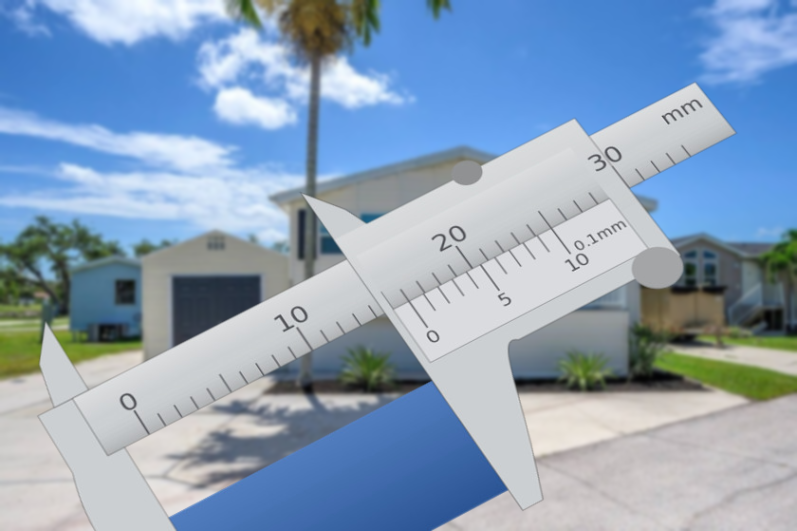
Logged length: {"value": 16.0, "unit": "mm"}
